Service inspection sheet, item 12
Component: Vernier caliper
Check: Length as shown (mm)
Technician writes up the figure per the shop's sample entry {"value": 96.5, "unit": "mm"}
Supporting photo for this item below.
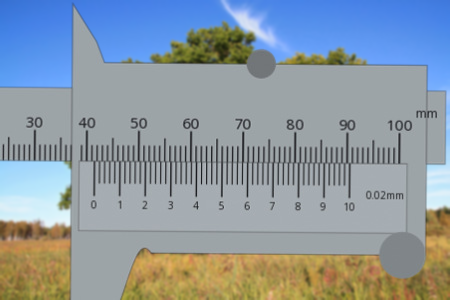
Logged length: {"value": 41.5, "unit": "mm"}
